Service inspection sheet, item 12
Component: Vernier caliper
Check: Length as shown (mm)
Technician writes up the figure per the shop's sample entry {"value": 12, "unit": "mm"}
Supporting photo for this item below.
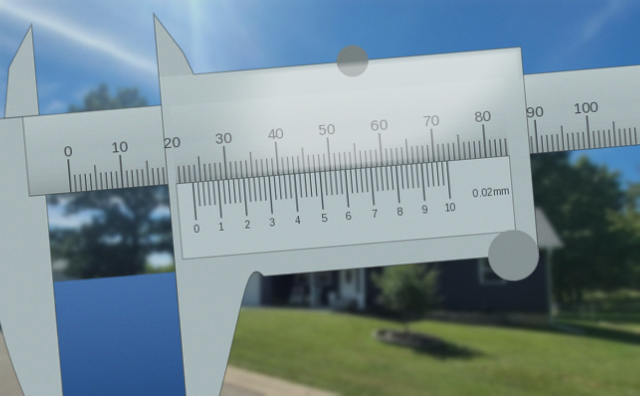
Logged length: {"value": 23.5, "unit": "mm"}
